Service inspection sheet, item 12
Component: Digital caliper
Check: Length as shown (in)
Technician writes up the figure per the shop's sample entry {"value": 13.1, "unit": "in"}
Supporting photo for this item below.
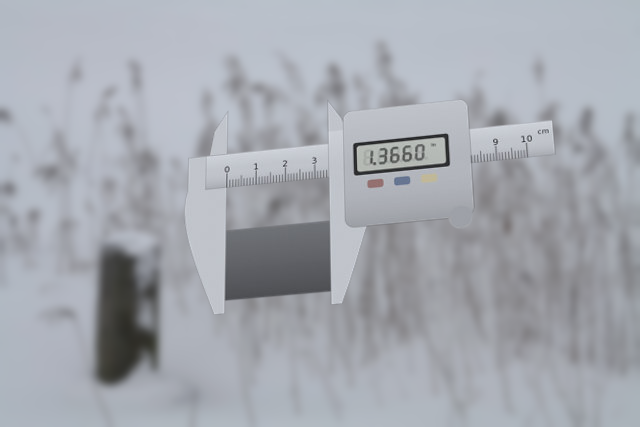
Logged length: {"value": 1.3660, "unit": "in"}
